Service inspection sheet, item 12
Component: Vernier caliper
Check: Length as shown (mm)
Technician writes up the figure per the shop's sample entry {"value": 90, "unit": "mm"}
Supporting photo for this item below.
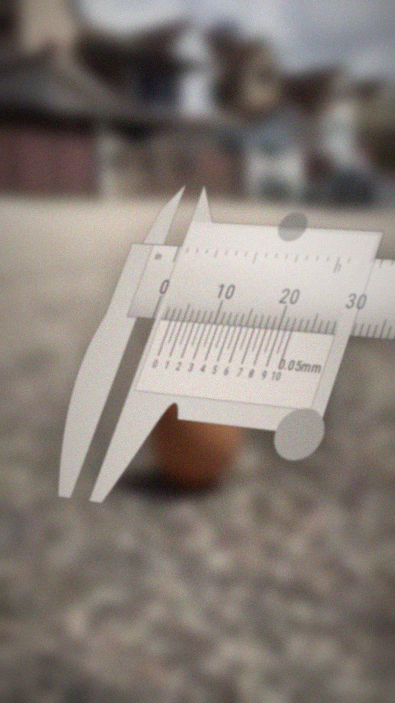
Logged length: {"value": 3.0, "unit": "mm"}
